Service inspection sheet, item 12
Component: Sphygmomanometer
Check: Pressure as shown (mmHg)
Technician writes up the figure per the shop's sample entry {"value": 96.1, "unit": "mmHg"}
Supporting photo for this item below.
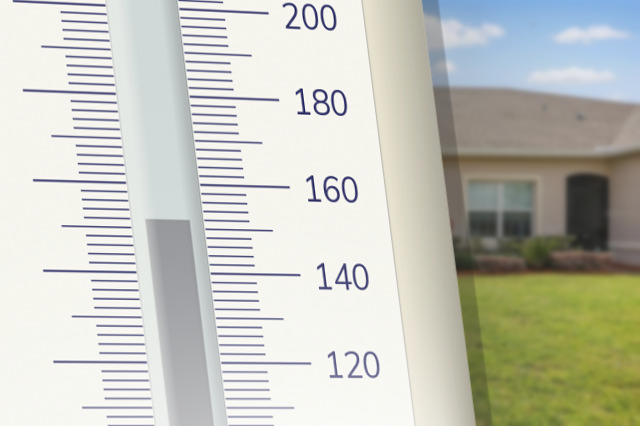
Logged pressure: {"value": 152, "unit": "mmHg"}
